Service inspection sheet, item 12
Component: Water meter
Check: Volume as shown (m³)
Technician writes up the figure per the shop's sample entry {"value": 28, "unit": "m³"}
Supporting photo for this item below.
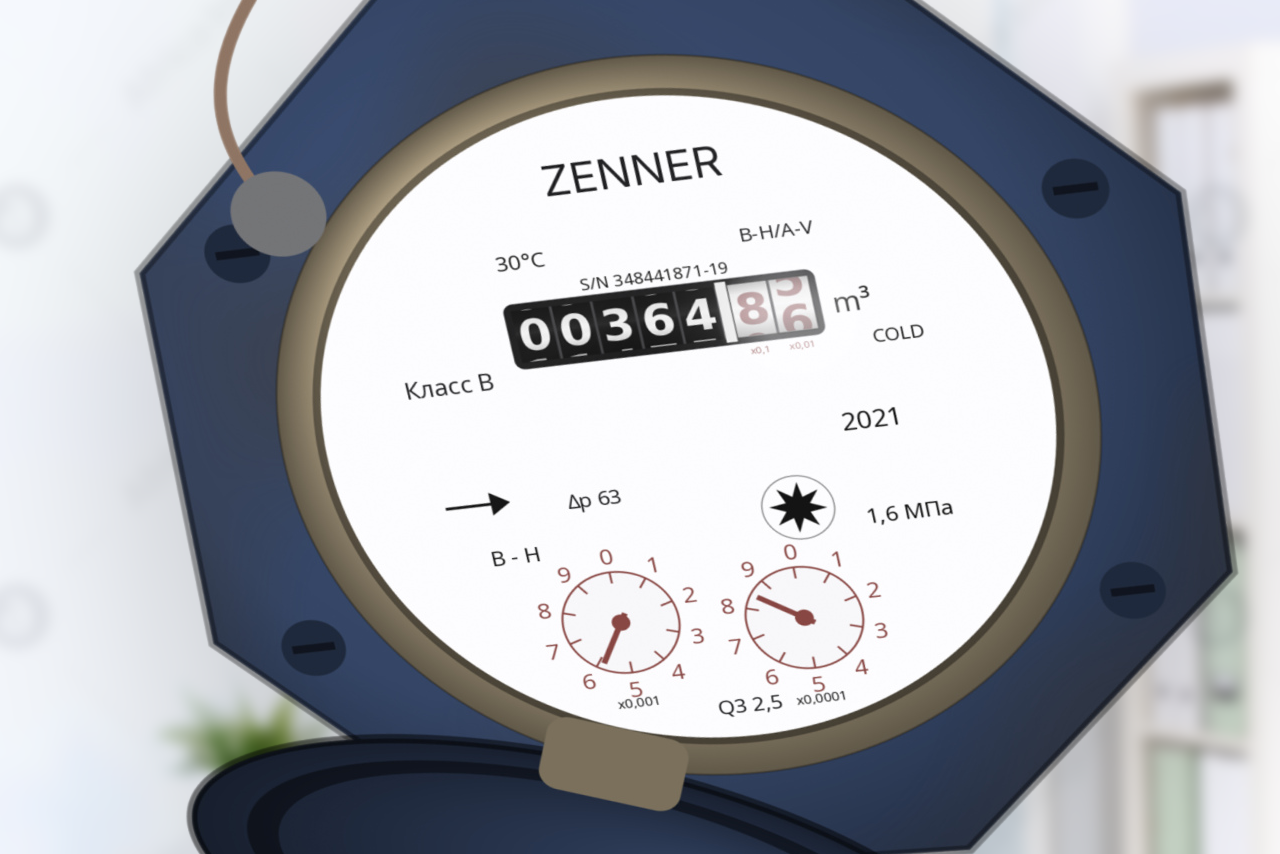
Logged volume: {"value": 364.8558, "unit": "m³"}
